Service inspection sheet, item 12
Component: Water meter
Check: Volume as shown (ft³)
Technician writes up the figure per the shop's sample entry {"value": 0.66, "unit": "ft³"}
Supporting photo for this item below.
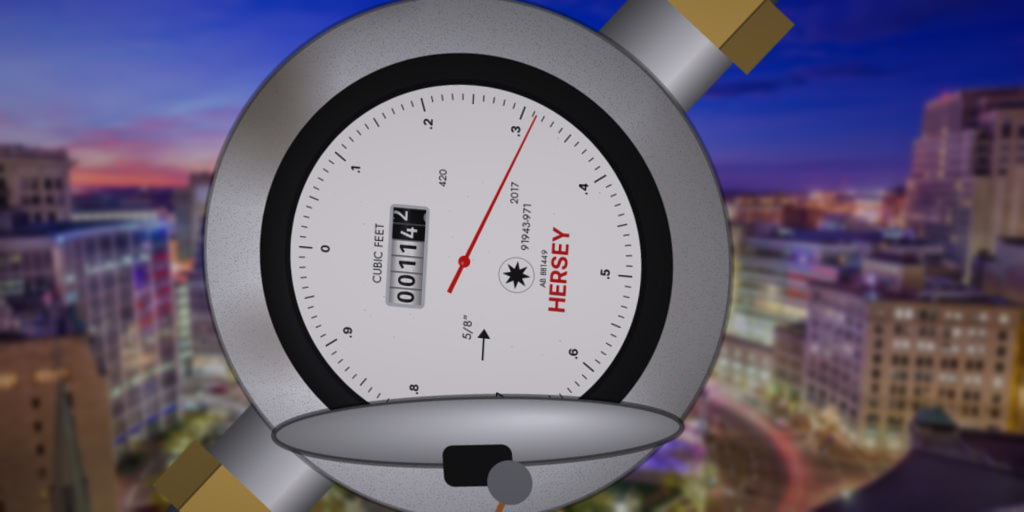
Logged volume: {"value": 1142.31, "unit": "ft³"}
